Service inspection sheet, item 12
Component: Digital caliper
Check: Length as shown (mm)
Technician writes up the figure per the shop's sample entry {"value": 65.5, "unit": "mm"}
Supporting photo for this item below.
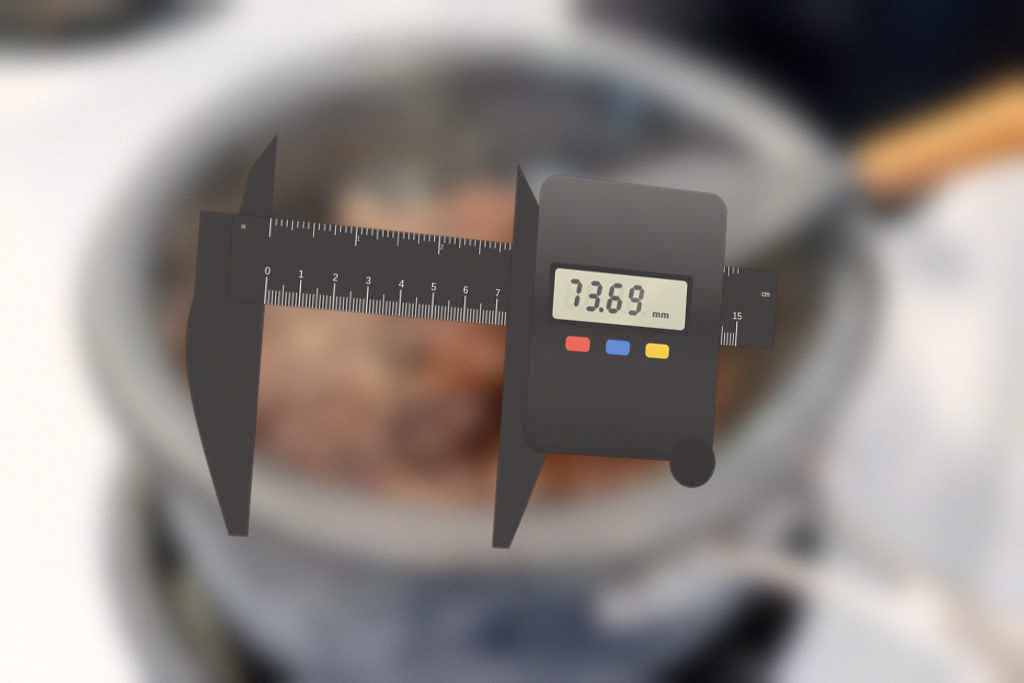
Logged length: {"value": 73.69, "unit": "mm"}
